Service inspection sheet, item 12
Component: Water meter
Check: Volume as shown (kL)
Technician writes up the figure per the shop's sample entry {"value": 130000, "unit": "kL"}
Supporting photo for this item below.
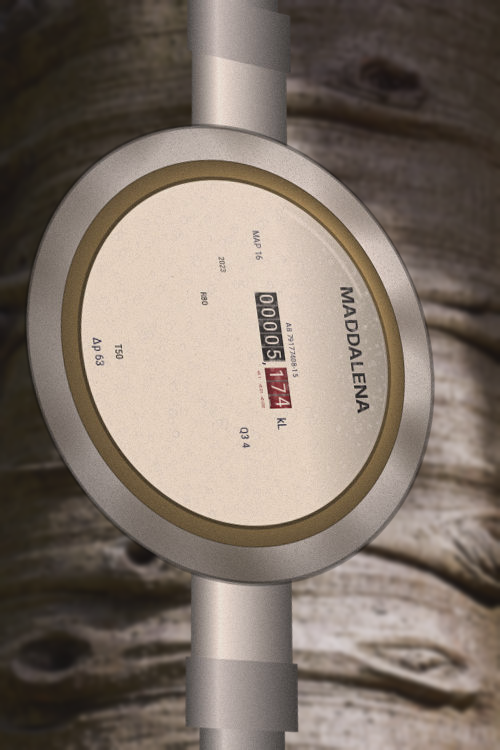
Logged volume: {"value": 5.174, "unit": "kL"}
